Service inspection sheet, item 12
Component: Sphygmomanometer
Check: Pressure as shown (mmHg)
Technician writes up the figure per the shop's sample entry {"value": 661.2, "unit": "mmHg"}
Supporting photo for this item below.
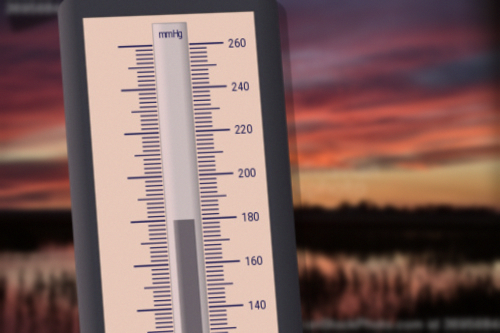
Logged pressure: {"value": 180, "unit": "mmHg"}
